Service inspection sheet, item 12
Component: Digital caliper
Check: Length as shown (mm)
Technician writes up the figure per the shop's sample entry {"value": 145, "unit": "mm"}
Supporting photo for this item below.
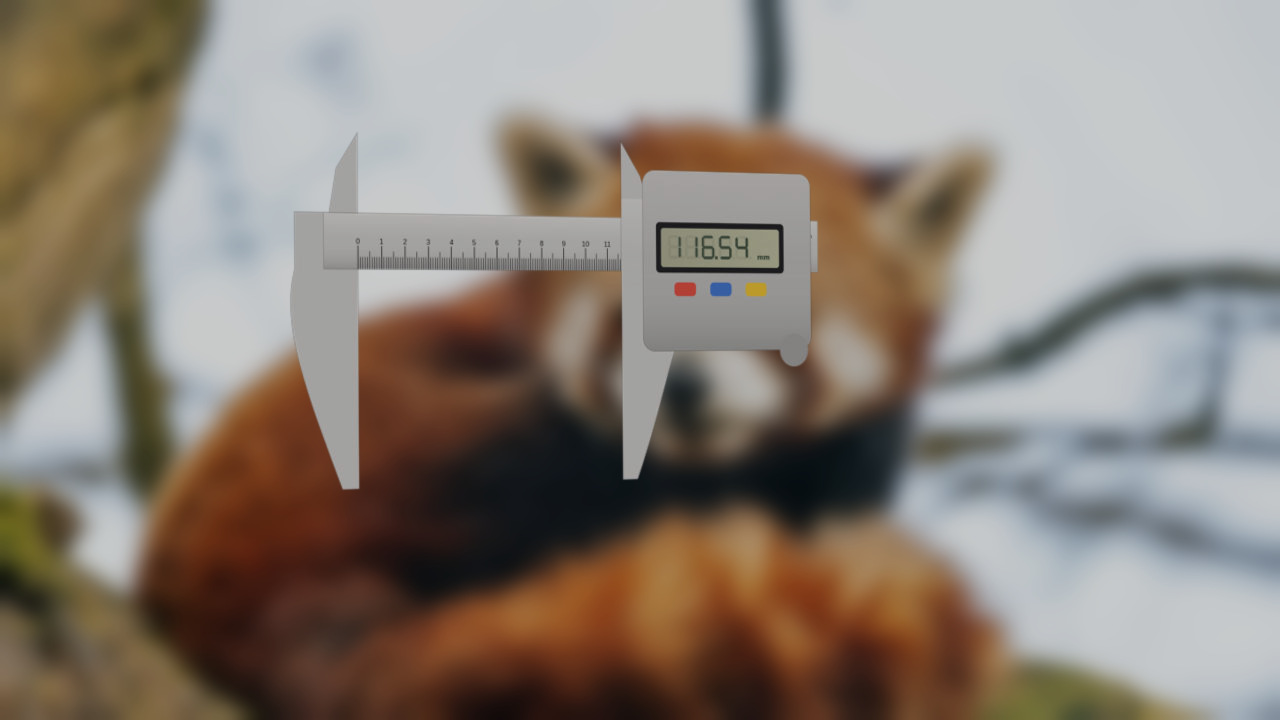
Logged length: {"value": 116.54, "unit": "mm"}
